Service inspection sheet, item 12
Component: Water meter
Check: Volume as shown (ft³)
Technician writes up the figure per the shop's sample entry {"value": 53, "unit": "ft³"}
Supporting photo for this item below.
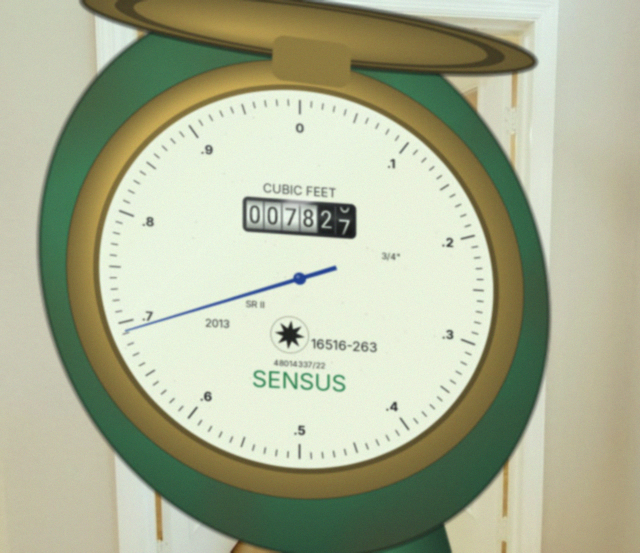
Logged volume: {"value": 7826.69, "unit": "ft³"}
